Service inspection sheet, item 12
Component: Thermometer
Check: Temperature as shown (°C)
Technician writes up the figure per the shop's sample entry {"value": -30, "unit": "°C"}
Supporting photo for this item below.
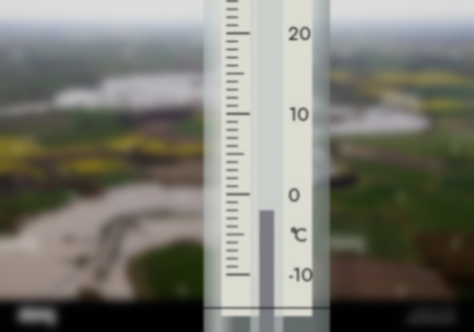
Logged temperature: {"value": -2, "unit": "°C"}
